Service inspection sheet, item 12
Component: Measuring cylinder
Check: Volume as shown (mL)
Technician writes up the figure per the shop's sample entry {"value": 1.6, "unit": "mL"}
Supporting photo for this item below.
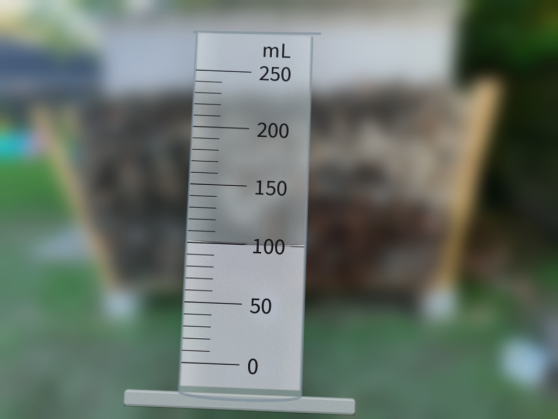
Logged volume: {"value": 100, "unit": "mL"}
